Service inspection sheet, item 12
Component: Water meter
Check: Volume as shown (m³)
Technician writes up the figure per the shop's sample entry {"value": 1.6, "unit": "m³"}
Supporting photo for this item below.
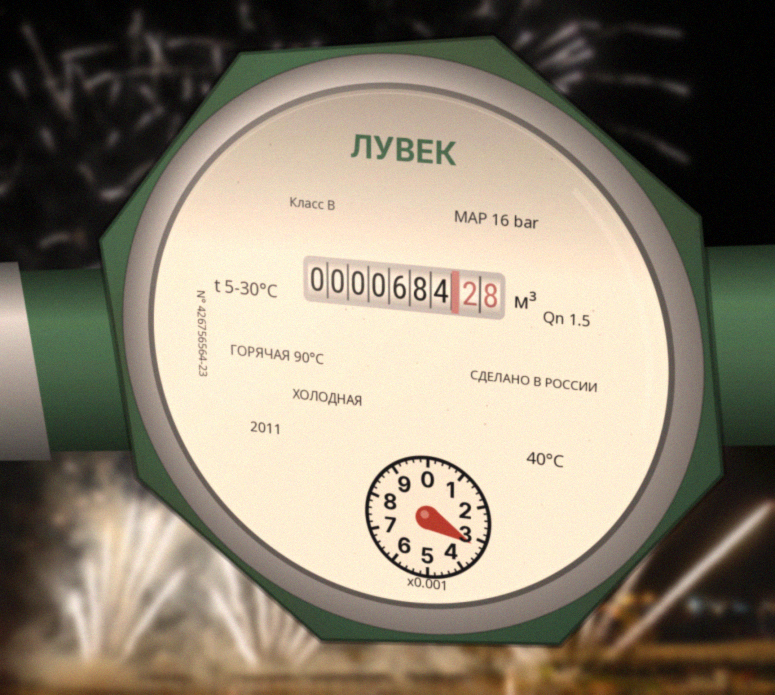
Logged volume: {"value": 684.283, "unit": "m³"}
